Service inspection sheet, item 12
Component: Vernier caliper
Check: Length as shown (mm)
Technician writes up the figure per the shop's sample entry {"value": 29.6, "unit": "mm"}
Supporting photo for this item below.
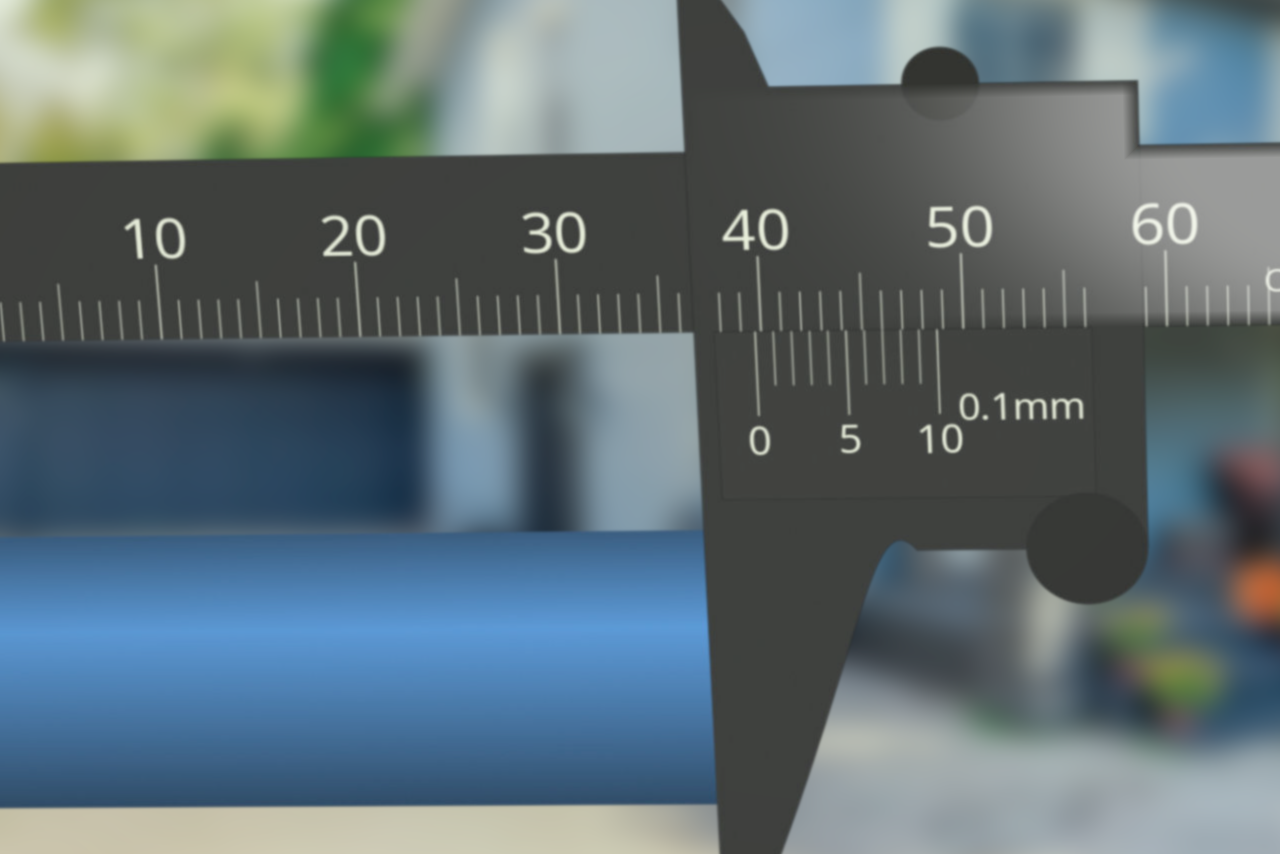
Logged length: {"value": 39.7, "unit": "mm"}
